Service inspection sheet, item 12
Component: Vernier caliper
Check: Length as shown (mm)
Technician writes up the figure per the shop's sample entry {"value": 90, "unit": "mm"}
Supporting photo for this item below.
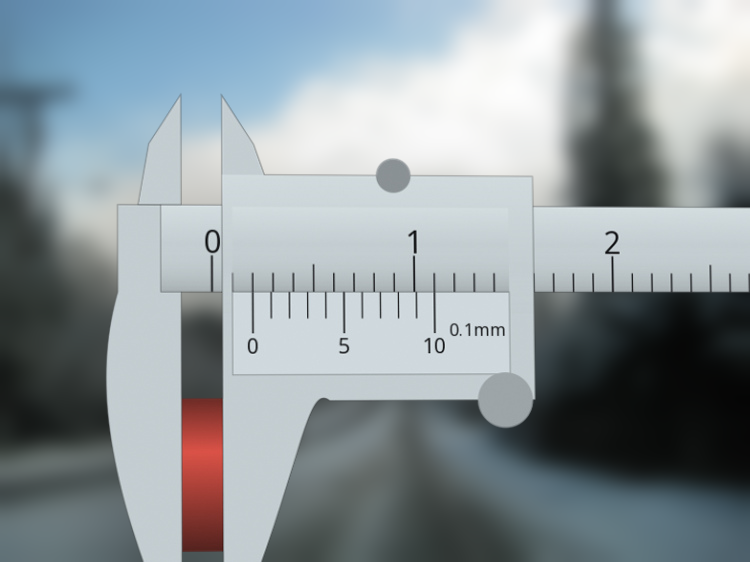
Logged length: {"value": 2.0, "unit": "mm"}
